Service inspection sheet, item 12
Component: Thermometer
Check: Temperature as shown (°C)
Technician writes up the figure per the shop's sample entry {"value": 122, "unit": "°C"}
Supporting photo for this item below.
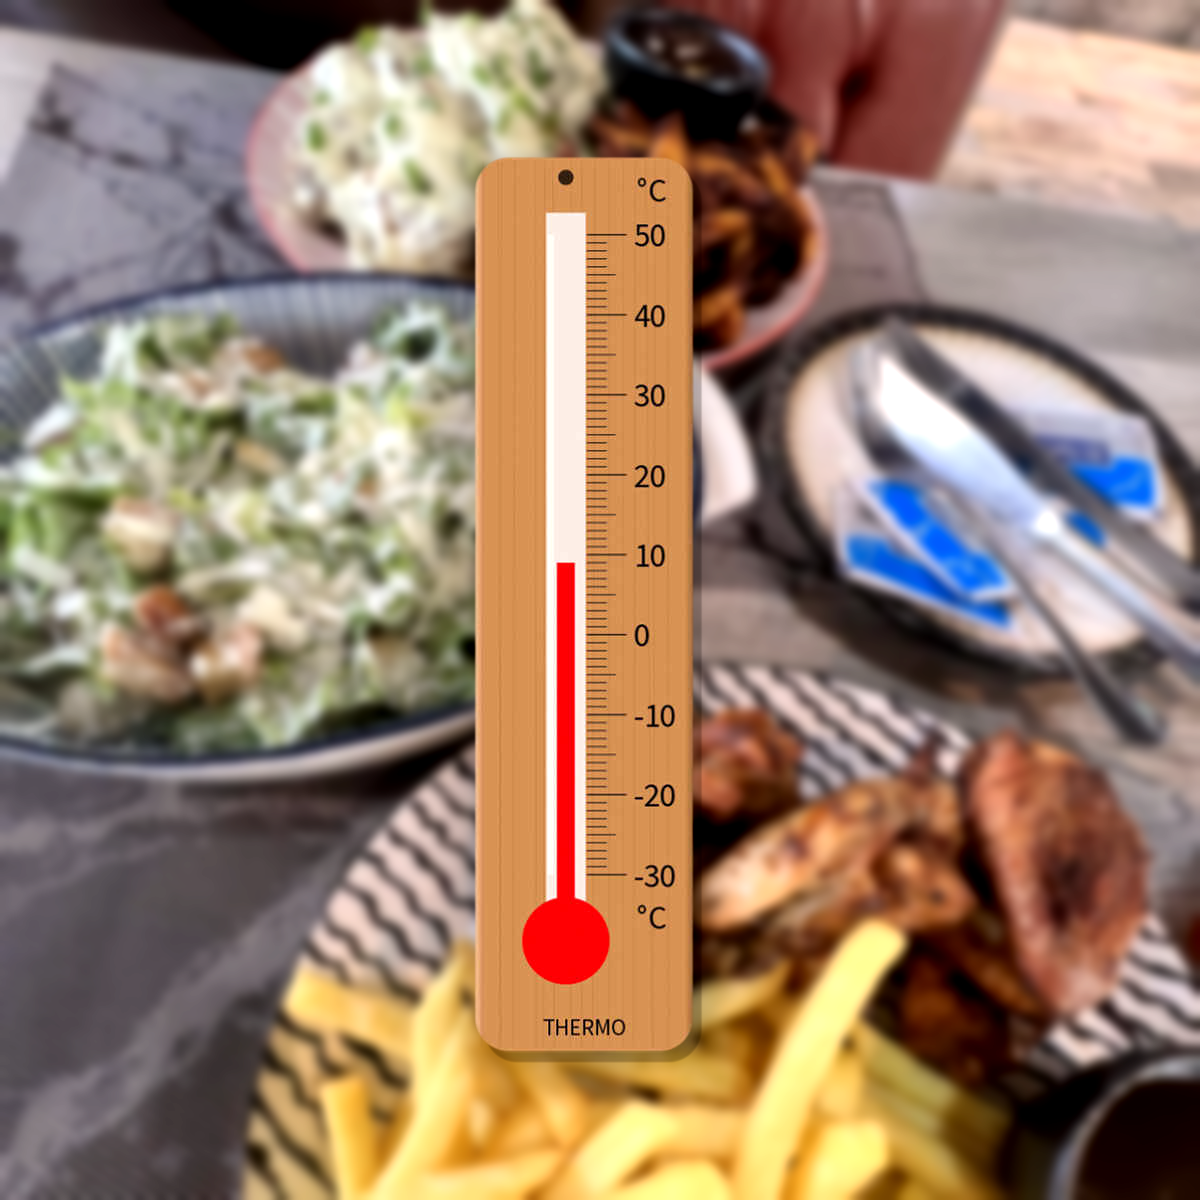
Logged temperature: {"value": 9, "unit": "°C"}
